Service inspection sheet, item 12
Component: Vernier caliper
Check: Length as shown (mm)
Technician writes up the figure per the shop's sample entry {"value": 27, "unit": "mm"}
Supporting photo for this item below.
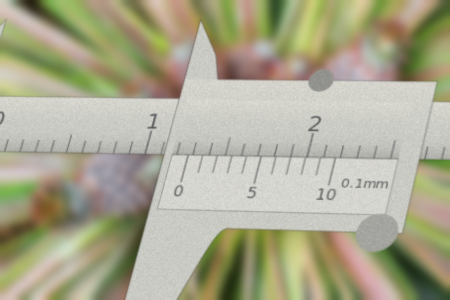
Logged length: {"value": 12.7, "unit": "mm"}
